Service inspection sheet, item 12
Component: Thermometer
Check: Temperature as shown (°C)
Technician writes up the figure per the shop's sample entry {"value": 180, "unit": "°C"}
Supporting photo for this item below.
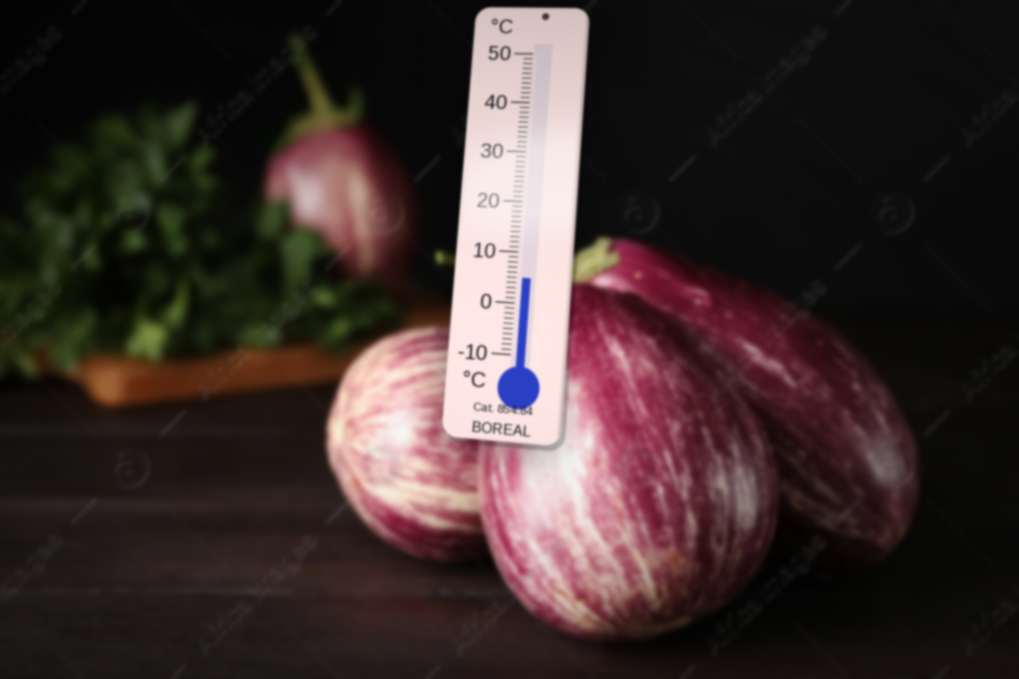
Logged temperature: {"value": 5, "unit": "°C"}
